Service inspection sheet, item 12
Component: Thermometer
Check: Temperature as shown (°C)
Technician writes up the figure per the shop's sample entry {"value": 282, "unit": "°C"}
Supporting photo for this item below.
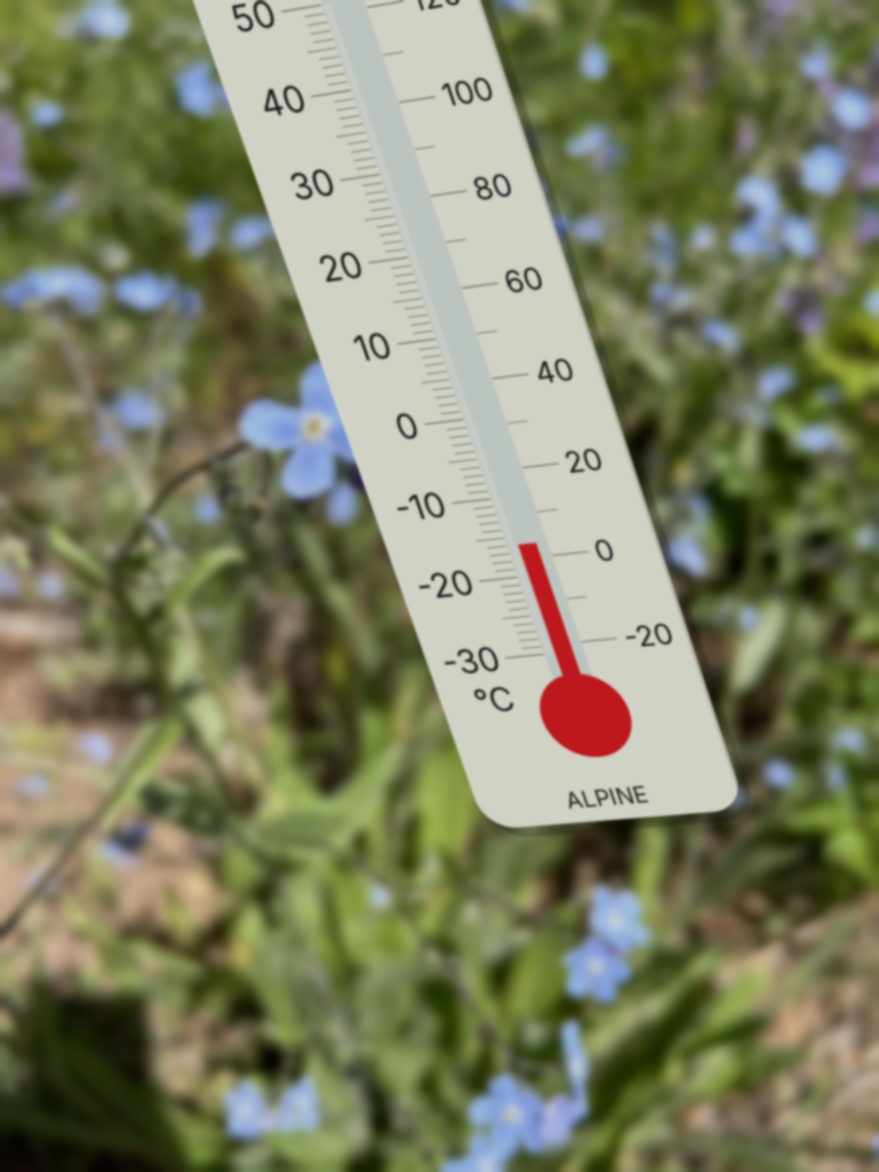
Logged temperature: {"value": -16, "unit": "°C"}
